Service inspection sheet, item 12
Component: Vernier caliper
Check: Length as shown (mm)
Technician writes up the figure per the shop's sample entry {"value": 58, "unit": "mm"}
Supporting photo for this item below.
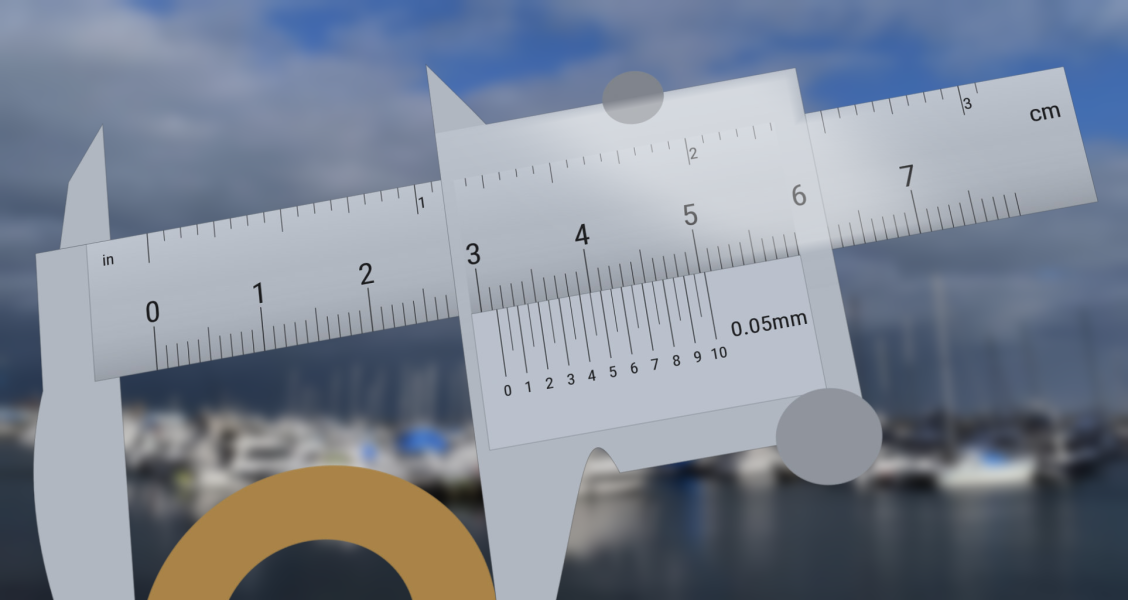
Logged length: {"value": 31.4, "unit": "mm"}
